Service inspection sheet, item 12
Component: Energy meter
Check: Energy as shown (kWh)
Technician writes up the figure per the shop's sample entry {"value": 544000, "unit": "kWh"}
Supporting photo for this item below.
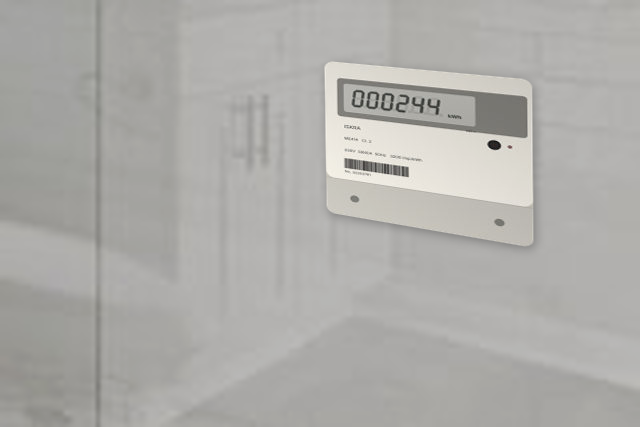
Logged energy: {"value": 244, "unit": "kWh"}
